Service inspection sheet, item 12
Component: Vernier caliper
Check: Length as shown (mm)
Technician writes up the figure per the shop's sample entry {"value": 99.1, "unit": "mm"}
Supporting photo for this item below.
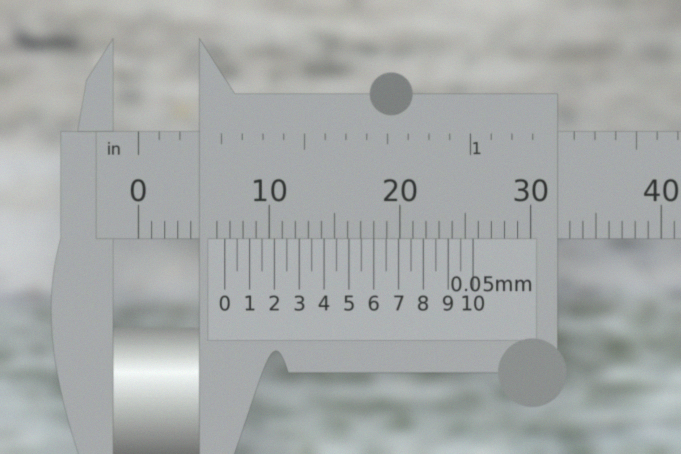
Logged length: {"value": 6.6, "unit": "mm"}
